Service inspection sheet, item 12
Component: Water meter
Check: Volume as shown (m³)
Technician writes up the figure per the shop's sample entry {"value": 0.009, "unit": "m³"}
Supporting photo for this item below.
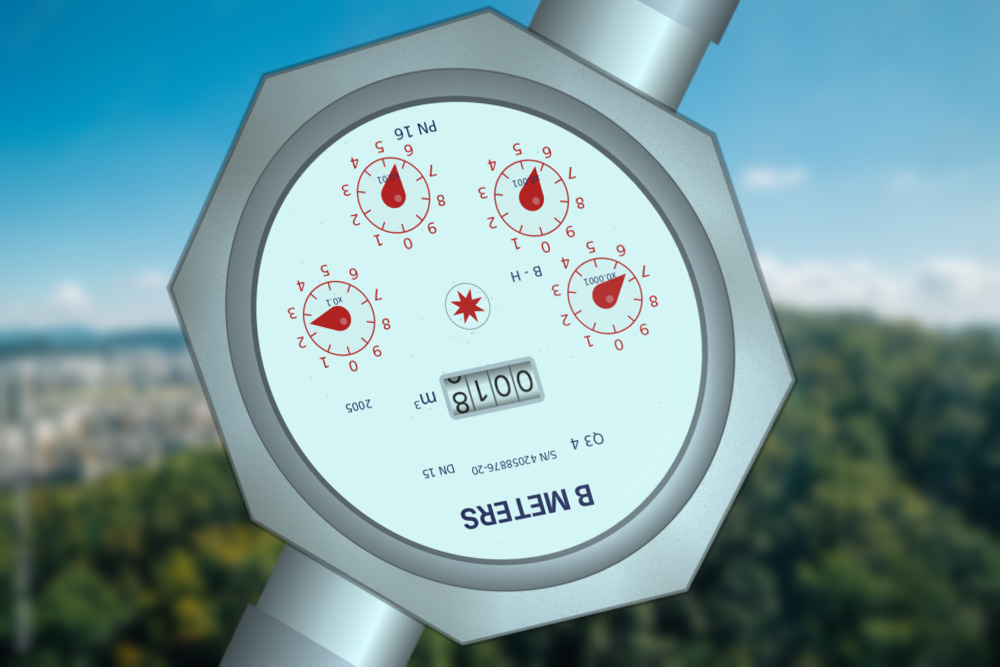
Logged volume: {"value": 18.2556, "unit": "m³"}
